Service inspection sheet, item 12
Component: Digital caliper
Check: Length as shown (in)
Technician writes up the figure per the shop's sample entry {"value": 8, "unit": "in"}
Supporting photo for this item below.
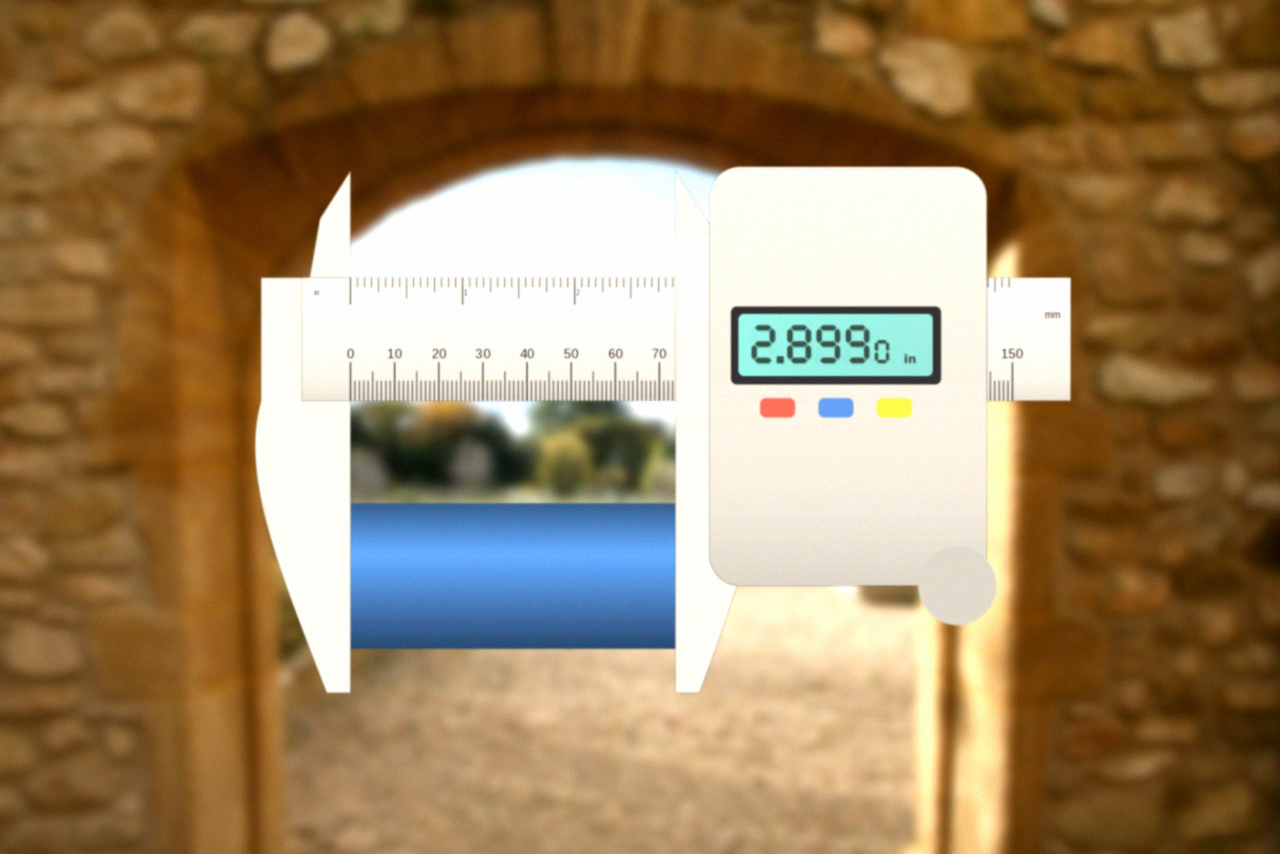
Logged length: {"value": 2.8990, "unit": "in"}
